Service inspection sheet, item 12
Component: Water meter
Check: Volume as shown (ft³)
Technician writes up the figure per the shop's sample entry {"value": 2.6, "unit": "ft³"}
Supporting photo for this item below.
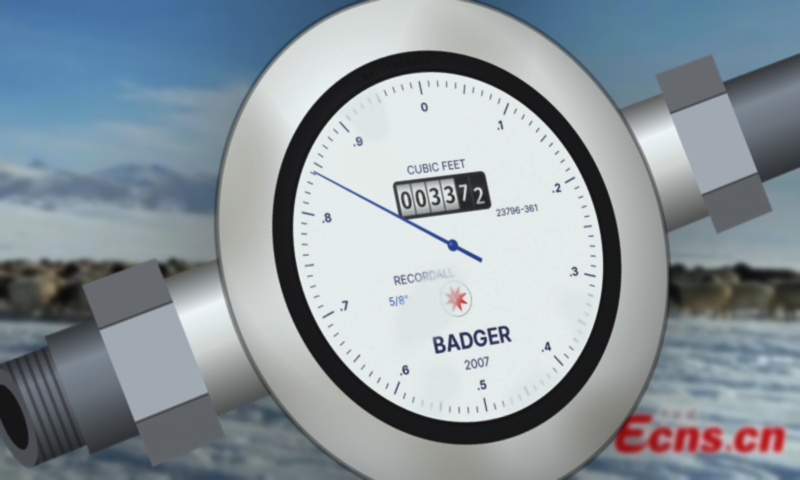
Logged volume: {"value": 3371.84, "unit": "ft³"}
